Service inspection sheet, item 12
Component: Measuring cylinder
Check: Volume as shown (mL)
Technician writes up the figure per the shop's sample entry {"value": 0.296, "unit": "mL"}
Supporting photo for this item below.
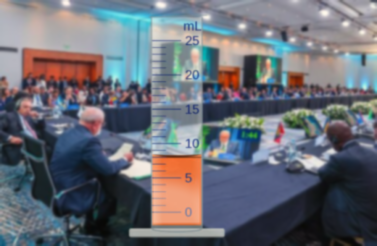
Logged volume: {"value": 8, "unit": "mL"}
